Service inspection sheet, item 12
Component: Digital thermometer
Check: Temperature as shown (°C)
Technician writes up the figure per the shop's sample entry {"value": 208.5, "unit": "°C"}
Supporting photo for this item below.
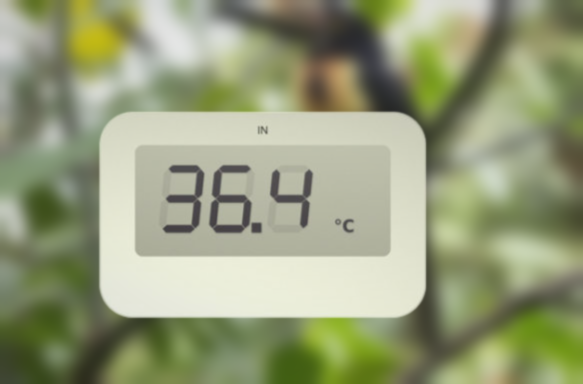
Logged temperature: {"value": 36.4, "unit": "°C"}
